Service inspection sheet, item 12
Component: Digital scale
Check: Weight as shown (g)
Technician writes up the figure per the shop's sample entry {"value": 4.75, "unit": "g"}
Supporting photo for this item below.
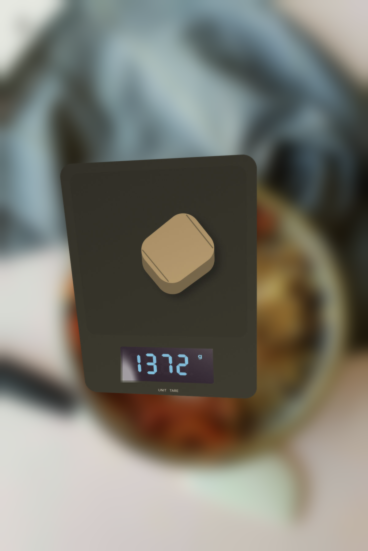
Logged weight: {"value": 1372, "unit": "g"}
